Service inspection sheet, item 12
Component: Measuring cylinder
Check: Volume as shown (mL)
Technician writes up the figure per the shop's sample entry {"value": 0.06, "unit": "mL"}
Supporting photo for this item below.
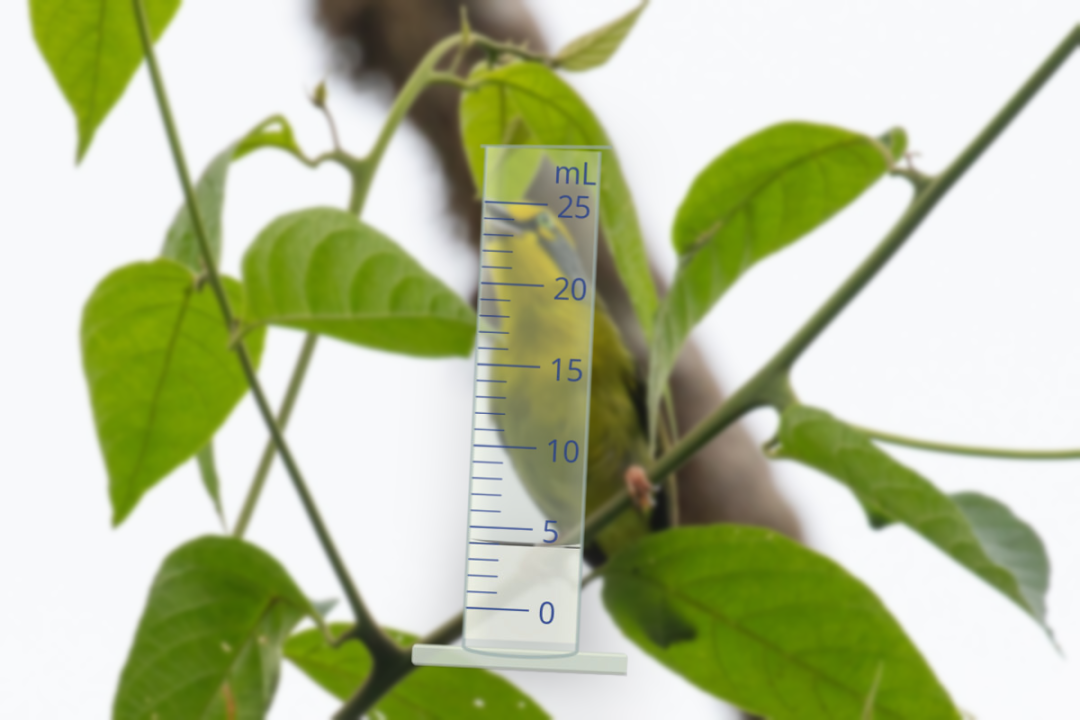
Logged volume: {"value": 4, "unit": "mL"}
